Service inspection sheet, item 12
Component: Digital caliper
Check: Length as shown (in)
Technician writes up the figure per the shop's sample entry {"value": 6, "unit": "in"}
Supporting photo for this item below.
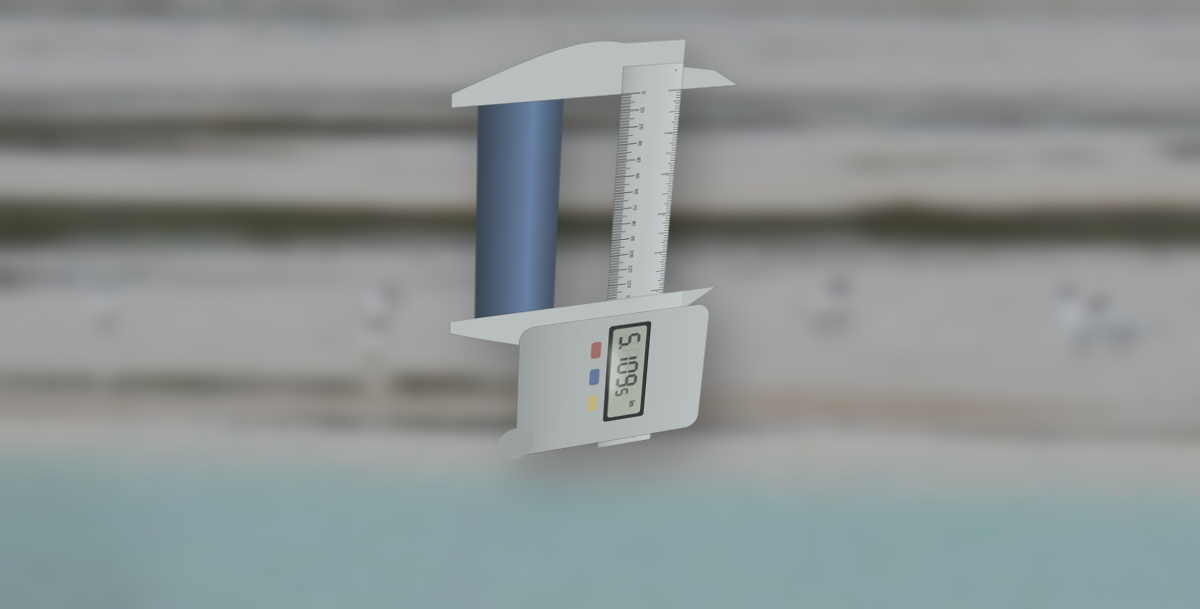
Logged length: {"value": 5.1095, "unit": "in"}
